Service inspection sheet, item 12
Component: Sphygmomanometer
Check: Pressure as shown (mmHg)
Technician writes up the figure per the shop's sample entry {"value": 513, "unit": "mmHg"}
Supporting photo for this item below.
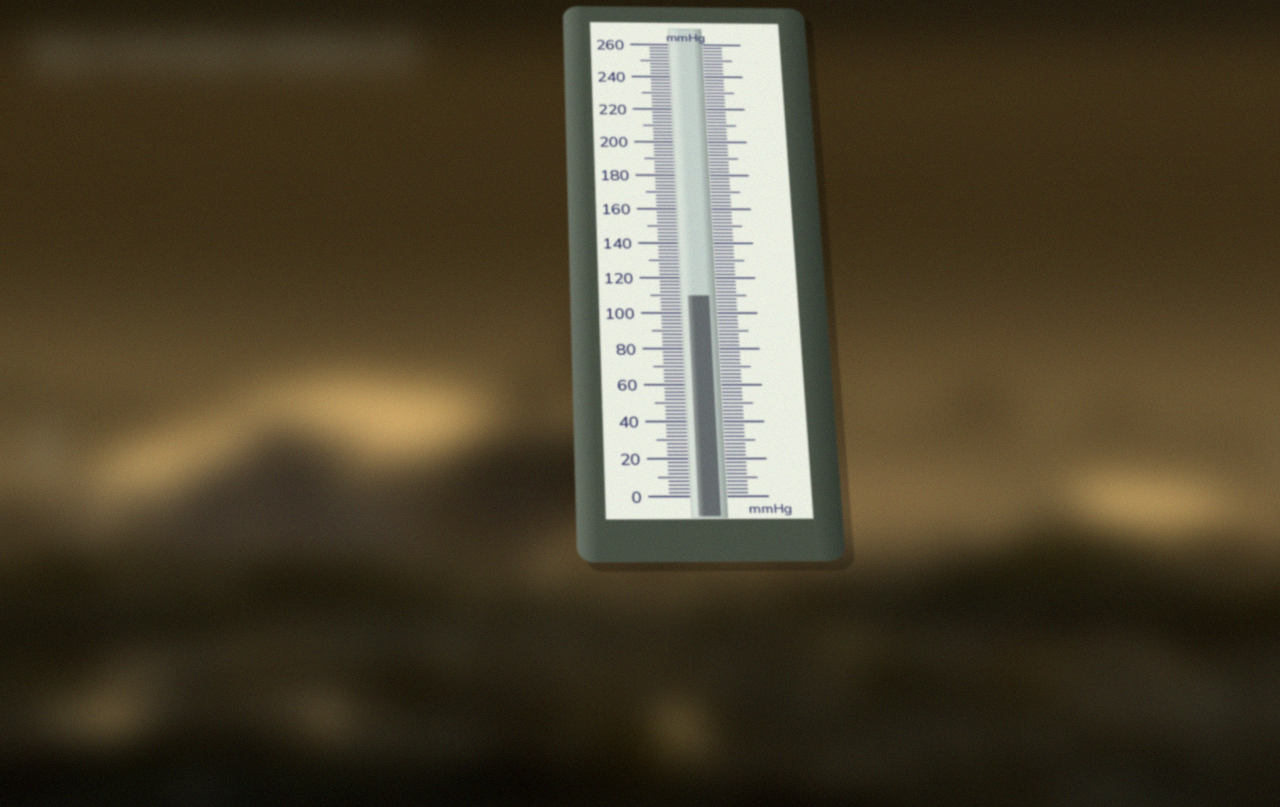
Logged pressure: {"value": 110, "unit": "mmHg"}
